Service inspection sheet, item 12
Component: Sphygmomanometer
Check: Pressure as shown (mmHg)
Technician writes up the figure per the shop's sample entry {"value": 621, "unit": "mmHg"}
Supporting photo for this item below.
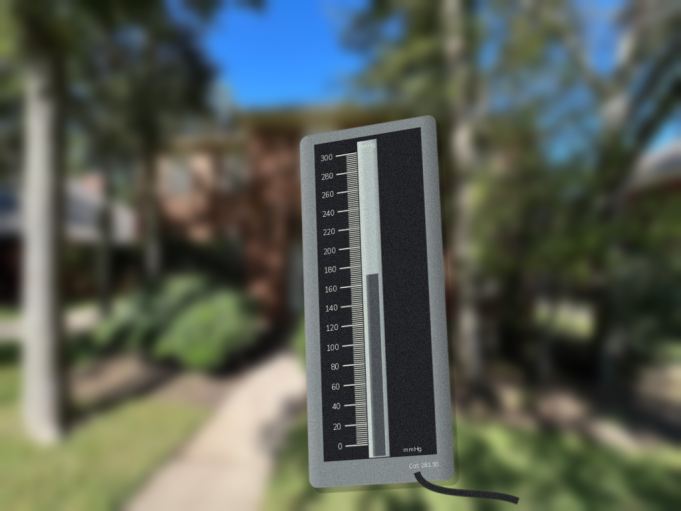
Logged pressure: {"value": 170, "unit": "mmHg"}
